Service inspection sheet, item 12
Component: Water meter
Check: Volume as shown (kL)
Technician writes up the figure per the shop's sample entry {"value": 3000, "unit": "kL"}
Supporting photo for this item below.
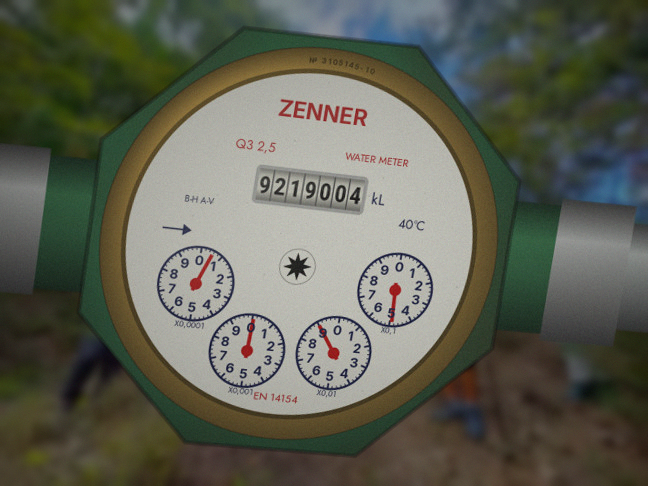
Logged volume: {"value": 9219004.4900, "unit": "kL"}
